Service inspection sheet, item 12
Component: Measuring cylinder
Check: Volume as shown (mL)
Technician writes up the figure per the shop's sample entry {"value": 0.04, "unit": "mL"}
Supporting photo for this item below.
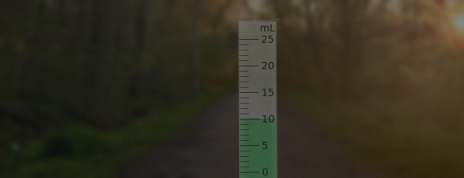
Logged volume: {"value": 10, "unit": "mL"}
